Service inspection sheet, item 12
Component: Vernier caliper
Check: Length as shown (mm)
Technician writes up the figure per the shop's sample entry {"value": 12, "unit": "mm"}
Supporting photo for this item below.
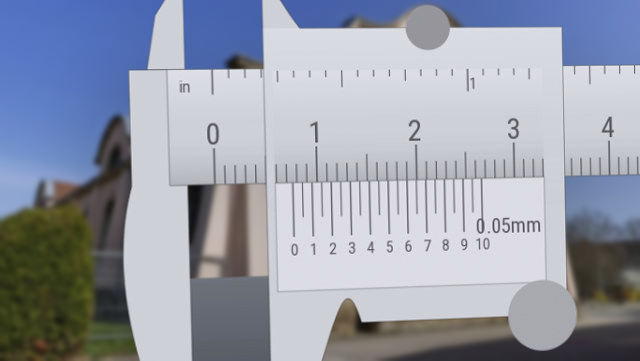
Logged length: {"value": 7.6, "unit": "mm"}
